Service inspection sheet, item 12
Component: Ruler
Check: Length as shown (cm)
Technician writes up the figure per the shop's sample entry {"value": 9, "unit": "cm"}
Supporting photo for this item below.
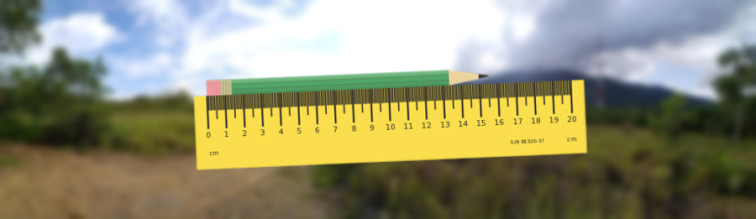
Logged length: {"value": 15.5, "unit": "cm"}
